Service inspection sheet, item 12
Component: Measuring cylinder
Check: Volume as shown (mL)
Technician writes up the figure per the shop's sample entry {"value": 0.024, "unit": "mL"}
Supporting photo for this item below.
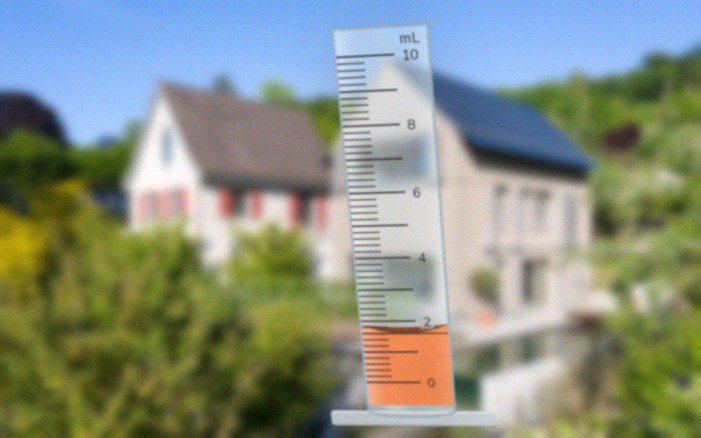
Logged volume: {"value": 1.6, "unit": "mL"}
